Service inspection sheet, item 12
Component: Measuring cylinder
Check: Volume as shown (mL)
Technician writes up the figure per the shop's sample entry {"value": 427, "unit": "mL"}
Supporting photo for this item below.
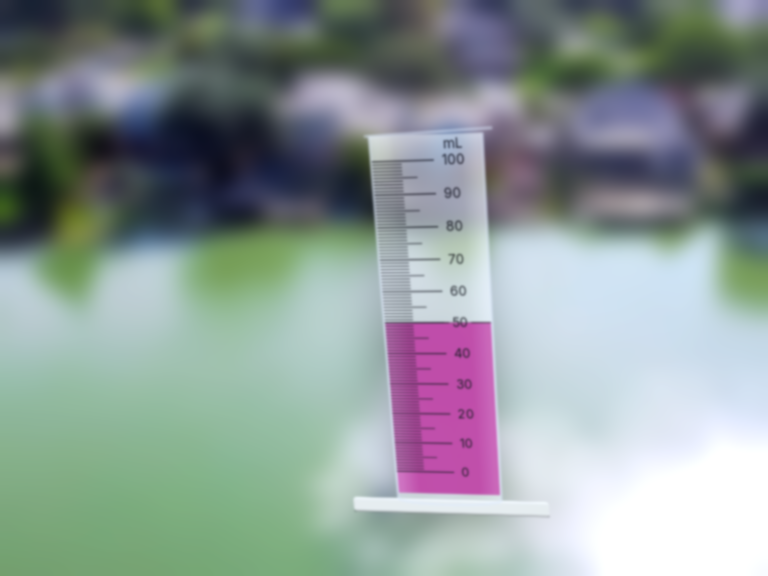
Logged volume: {"value": 50, "unit": "mL"}
